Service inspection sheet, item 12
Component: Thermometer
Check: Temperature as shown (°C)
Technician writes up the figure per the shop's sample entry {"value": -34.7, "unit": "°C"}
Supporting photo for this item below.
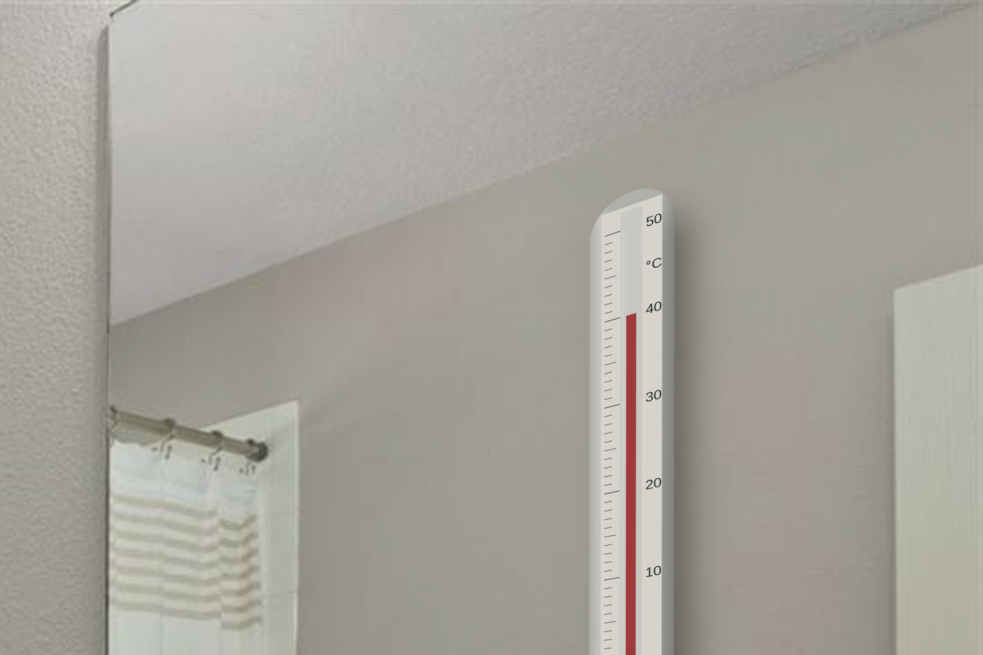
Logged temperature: {"value": 40, "unit": "°C"}
